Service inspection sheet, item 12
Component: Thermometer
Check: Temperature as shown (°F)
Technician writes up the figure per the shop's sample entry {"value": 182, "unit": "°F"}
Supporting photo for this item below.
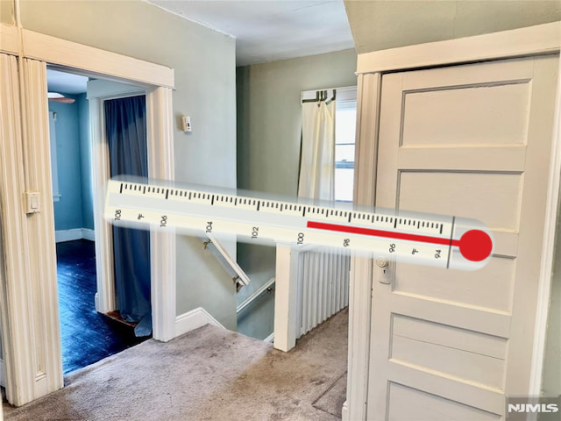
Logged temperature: {"value": 99.8, "unit": "°F"}
